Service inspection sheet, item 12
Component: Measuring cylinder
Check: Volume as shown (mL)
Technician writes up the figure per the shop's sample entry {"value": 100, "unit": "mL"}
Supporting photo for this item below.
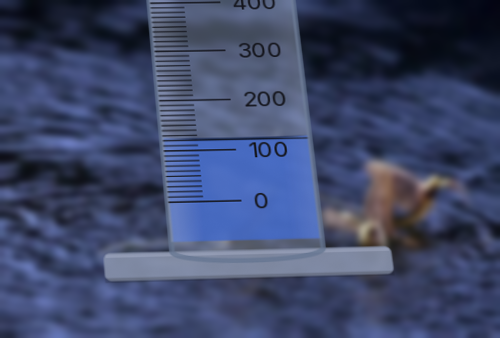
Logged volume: {"value": 120, "unit": "mL"}
